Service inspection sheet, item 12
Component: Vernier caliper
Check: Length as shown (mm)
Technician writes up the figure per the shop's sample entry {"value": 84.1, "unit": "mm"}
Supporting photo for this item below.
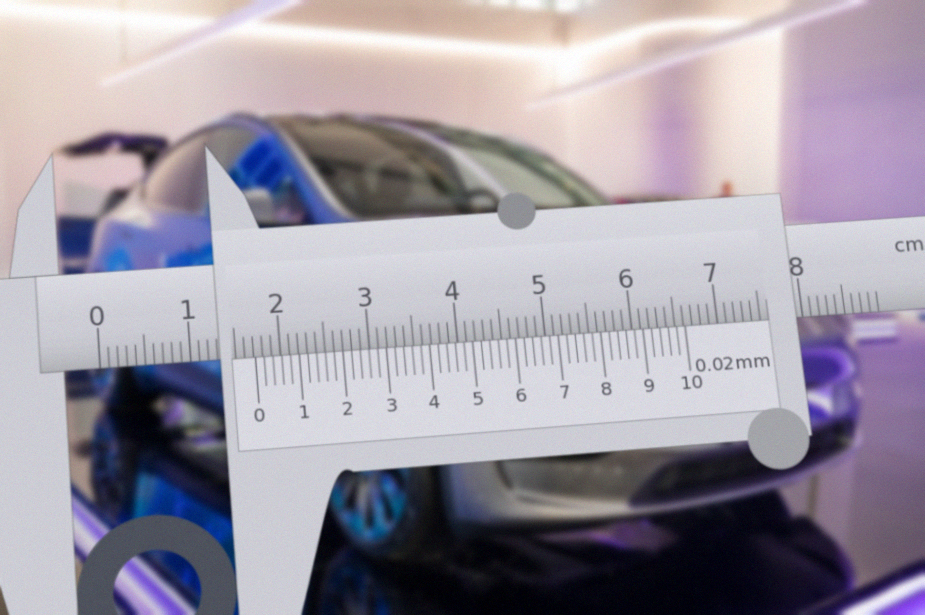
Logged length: {"value": 17.2, "unit": "mm"}
